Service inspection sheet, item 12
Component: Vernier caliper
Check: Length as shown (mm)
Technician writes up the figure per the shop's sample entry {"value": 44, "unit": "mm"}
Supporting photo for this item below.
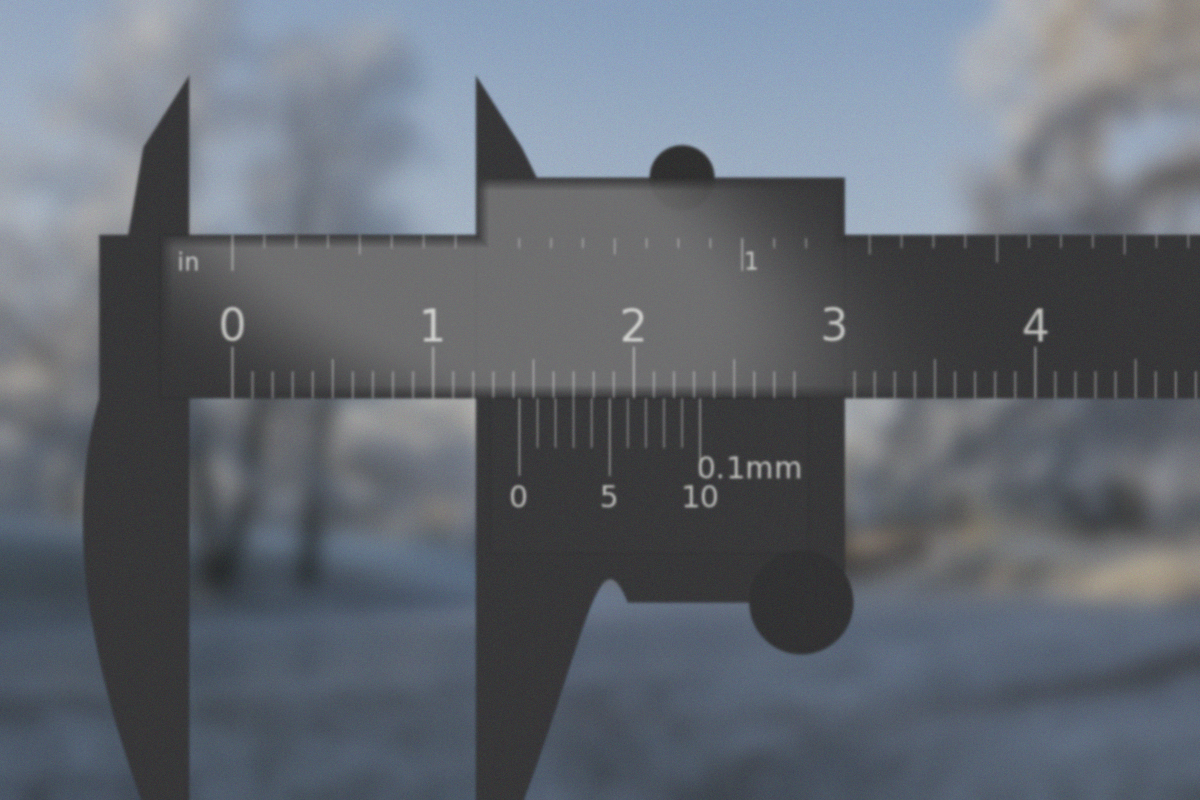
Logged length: {"value": 14.3, "unit": "mm"}
